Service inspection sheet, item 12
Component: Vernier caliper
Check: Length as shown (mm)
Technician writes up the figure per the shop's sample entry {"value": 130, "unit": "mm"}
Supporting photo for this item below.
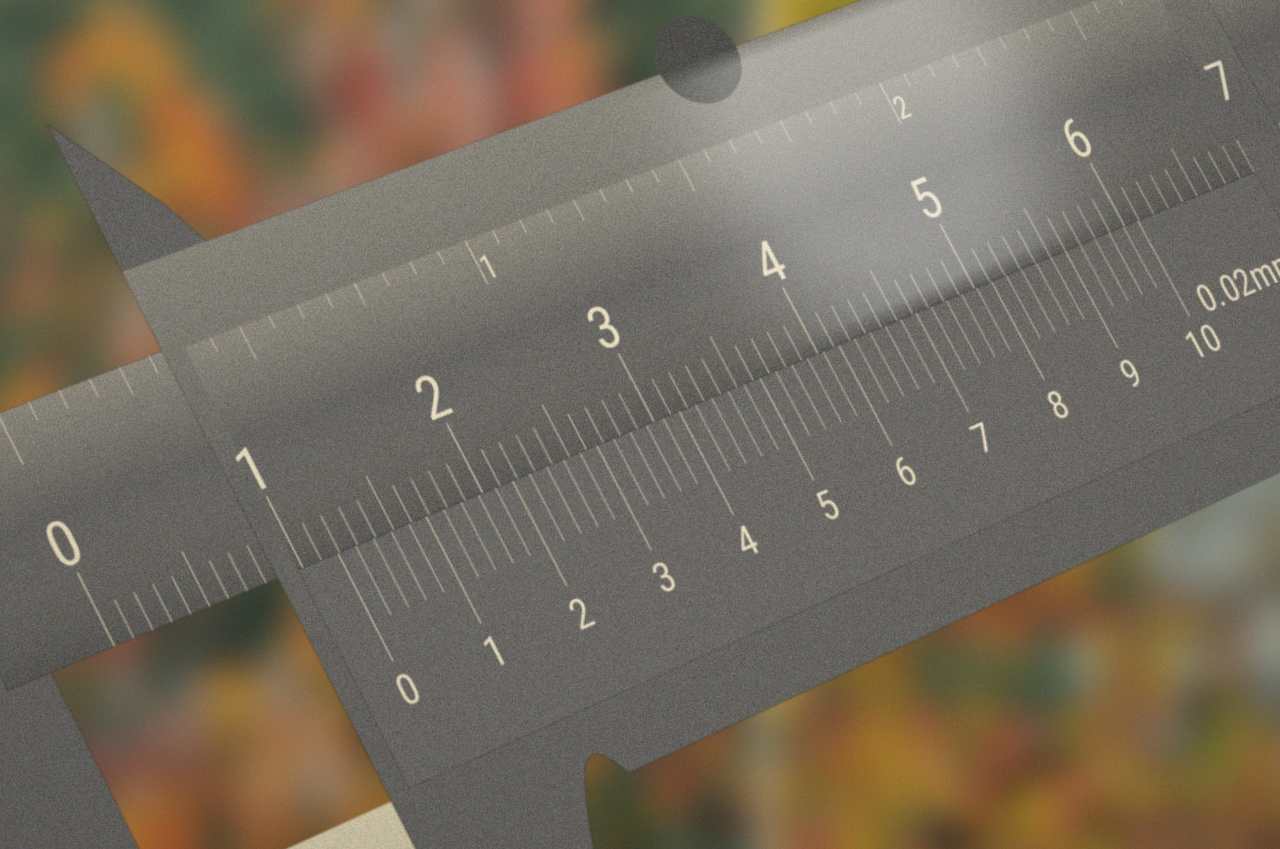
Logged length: {"value": 11.9, "unit": "mm"}
